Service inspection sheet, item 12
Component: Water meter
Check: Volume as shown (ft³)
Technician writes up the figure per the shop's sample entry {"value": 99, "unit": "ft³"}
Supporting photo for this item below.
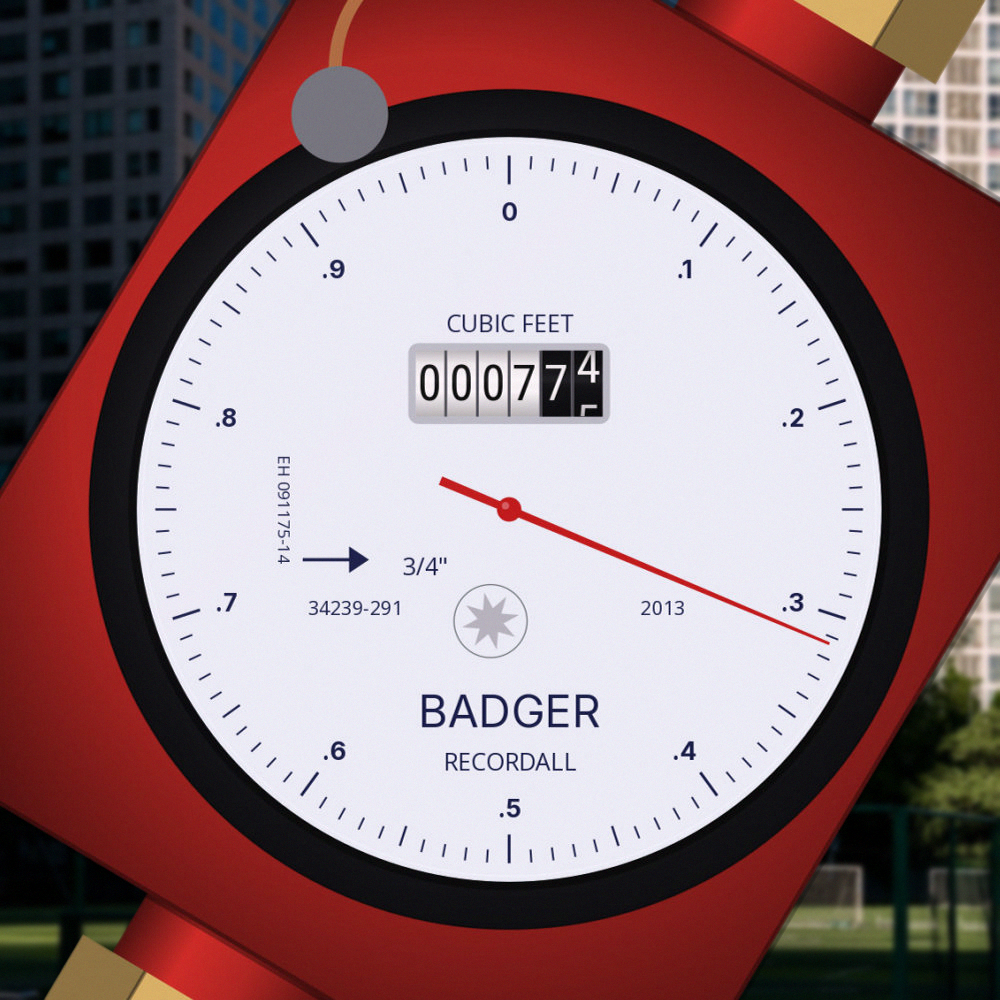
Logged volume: {"value": 774.31, "unit": "ft³"}
